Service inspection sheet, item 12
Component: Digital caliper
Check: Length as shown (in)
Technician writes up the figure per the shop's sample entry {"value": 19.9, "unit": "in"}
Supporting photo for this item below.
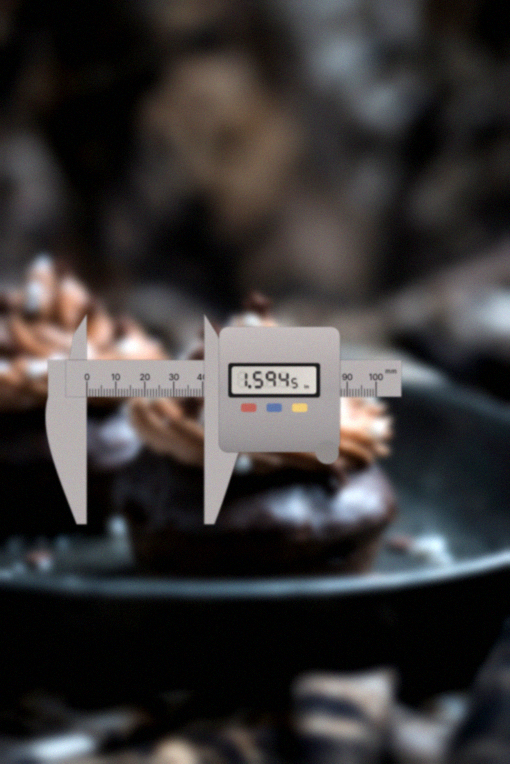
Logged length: {"value": 1.5945, "unit": "in"}
